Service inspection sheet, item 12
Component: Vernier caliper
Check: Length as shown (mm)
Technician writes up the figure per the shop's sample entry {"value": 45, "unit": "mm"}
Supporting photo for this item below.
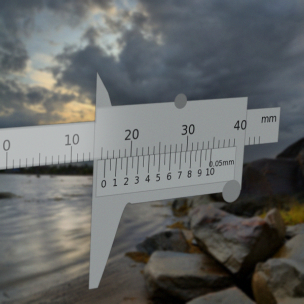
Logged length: {"value": 15.6, "unit": "mm"}
